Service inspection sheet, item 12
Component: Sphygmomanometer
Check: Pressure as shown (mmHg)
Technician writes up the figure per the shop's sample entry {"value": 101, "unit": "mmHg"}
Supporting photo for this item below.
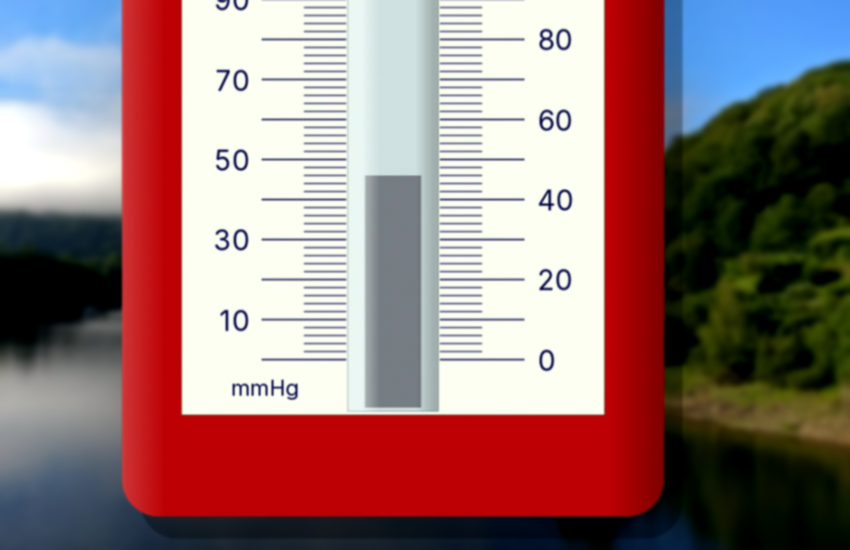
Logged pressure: {"value": 46, "unit": "mmHg"}
